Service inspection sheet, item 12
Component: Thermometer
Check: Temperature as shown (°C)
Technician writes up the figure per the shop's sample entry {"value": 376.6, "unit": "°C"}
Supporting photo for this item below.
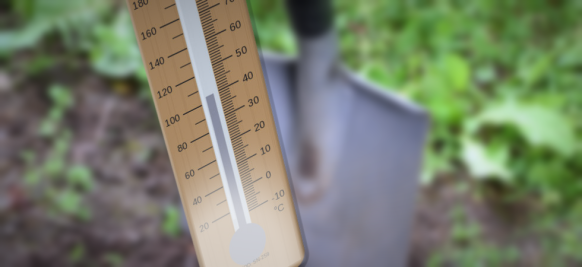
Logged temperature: {"value": 40, "unit": "°C"}
